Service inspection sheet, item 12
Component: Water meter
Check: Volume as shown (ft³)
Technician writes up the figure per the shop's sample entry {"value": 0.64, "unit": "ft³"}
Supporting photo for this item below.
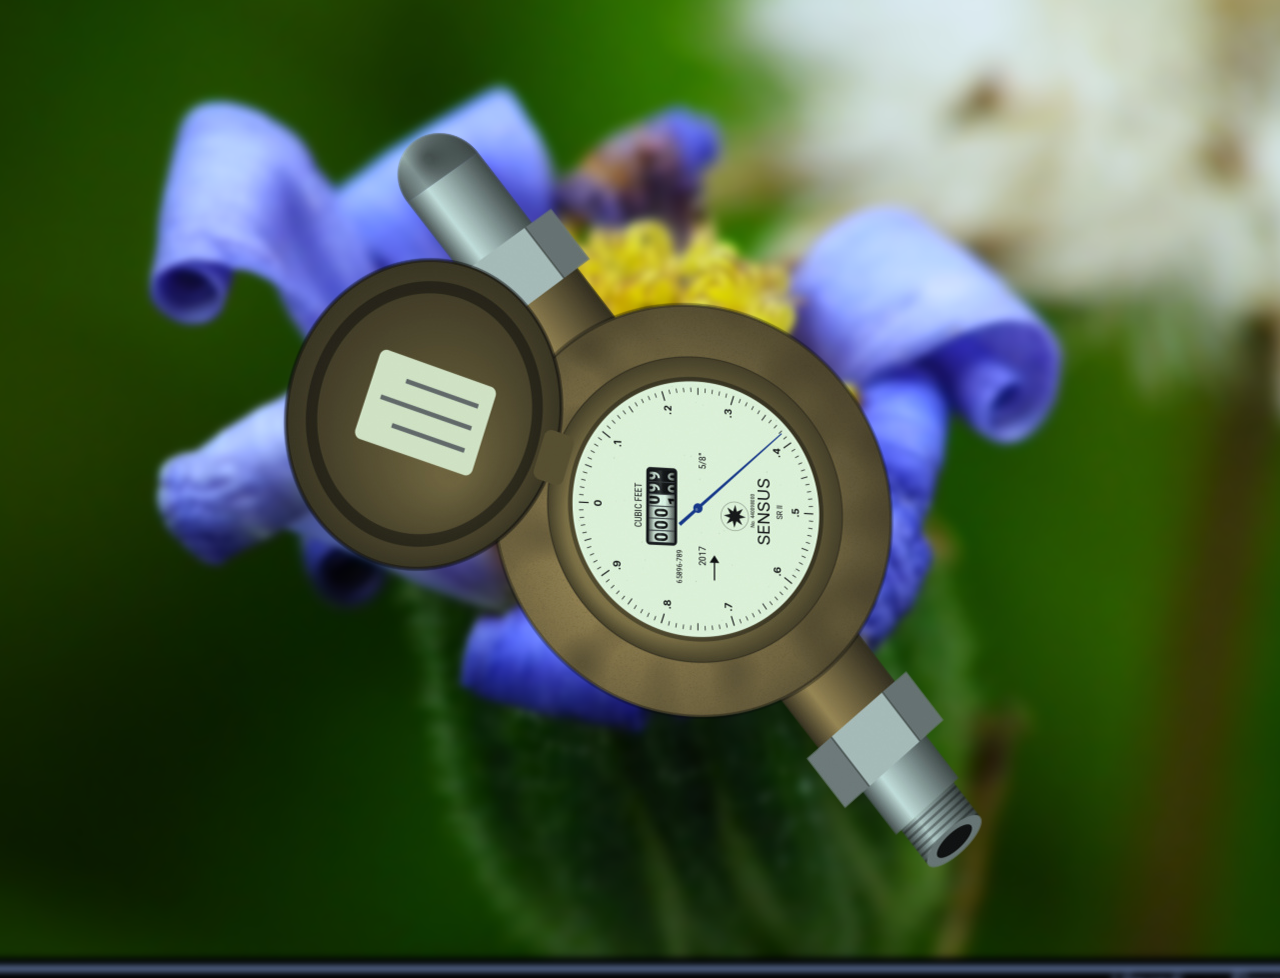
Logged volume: {"value": 99.38, "unit": "ft³"}
